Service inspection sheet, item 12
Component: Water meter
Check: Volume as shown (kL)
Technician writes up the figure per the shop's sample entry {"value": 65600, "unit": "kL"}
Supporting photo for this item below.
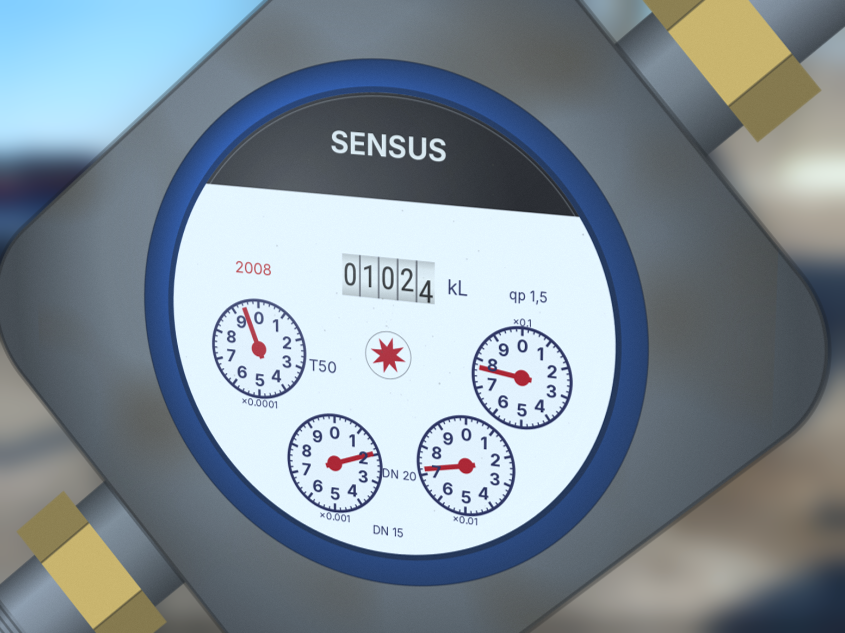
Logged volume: {"value": 1023.7719, "unit": "kL"}
